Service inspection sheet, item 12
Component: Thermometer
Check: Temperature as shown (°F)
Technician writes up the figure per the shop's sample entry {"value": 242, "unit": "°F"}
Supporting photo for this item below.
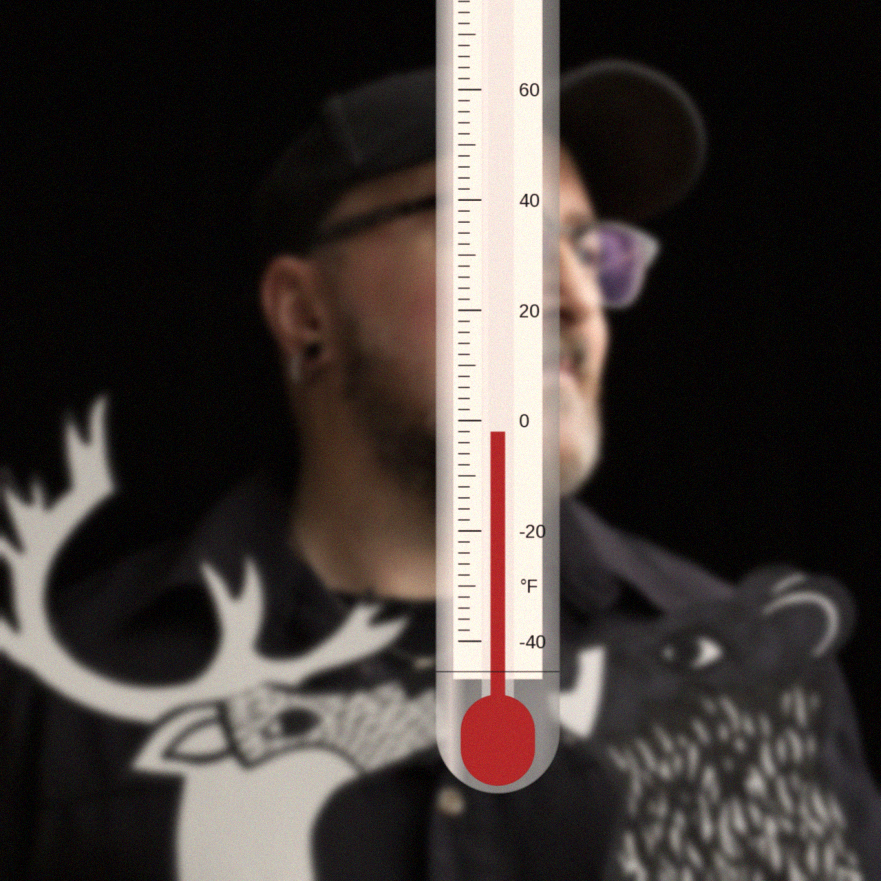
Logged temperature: {"value": -2, "unit": "°F"}
